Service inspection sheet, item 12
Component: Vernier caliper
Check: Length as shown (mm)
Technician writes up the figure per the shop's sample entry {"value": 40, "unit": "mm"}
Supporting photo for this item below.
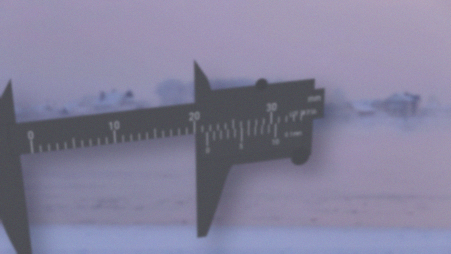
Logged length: {"value": 21.6, "unit": "mm"}
